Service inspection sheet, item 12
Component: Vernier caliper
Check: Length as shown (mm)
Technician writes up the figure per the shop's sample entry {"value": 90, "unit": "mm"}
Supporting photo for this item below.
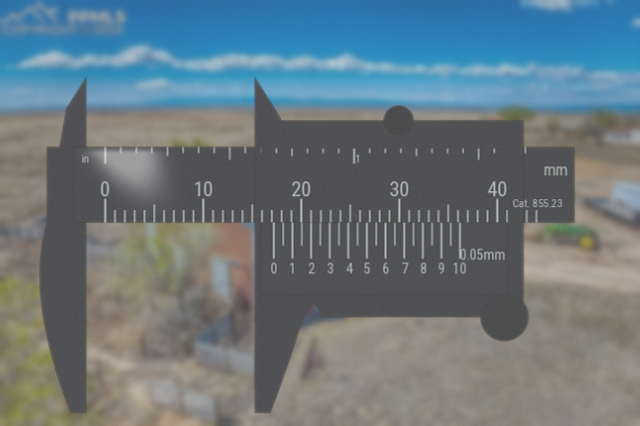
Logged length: {"value": 17.2, "unit": "mm"}
